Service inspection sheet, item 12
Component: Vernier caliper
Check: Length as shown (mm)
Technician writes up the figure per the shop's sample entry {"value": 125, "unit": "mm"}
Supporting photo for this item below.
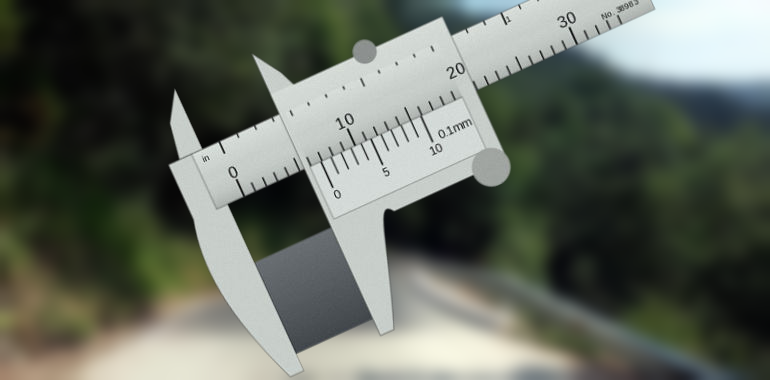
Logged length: {"value": 6.9, "unit": "mm"}
